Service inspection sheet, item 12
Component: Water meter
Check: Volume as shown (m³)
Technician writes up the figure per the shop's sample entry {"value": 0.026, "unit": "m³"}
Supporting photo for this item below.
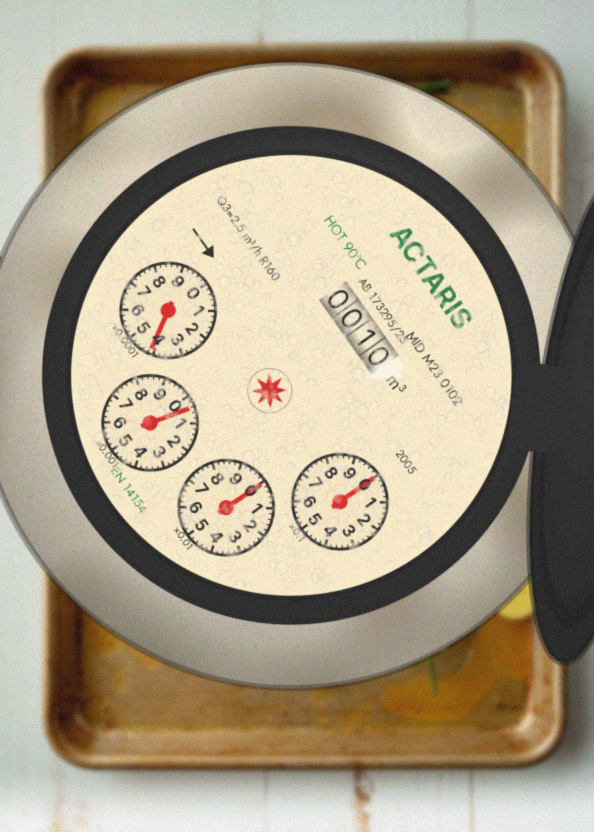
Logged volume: {"value": 10.0004, "unit": "m³"}
